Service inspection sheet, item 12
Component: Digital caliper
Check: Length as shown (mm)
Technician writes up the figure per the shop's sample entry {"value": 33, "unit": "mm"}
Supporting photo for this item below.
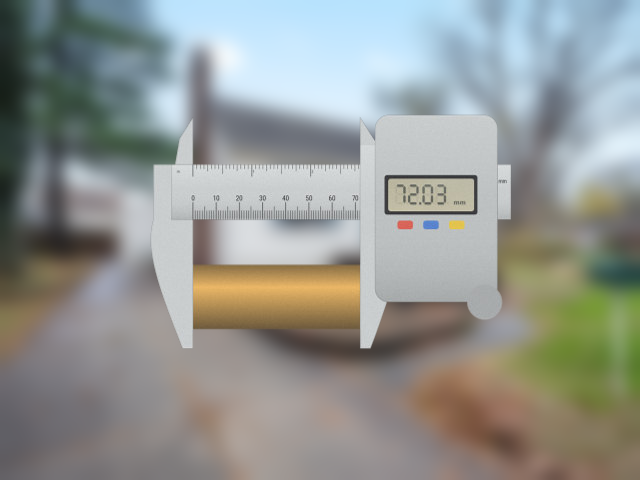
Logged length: {"value": 72.03, "unit": "mm"}
